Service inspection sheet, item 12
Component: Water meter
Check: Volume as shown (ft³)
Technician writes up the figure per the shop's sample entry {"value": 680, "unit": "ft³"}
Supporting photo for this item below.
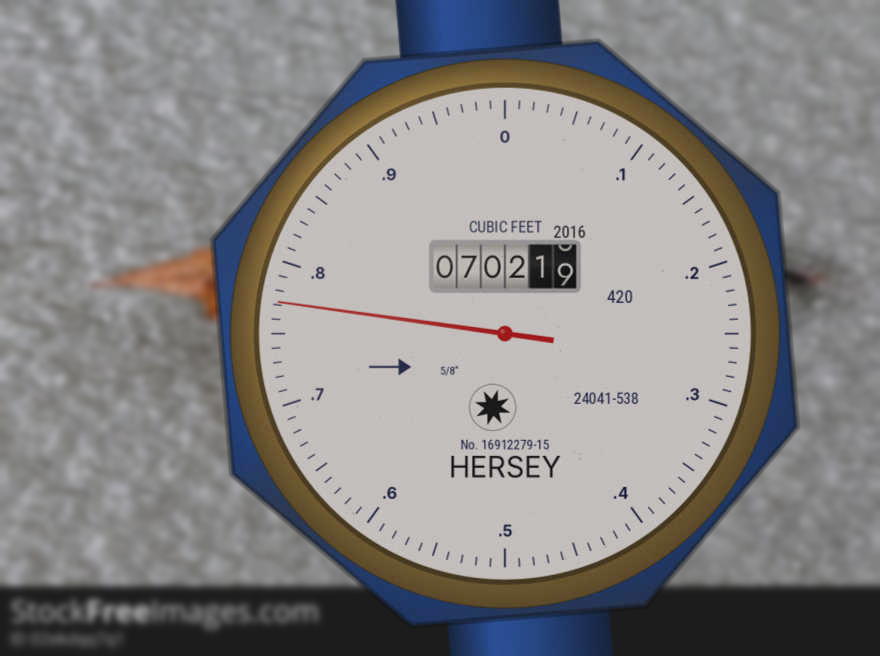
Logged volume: {"value": 70218.77, "unit": "ft³"}
